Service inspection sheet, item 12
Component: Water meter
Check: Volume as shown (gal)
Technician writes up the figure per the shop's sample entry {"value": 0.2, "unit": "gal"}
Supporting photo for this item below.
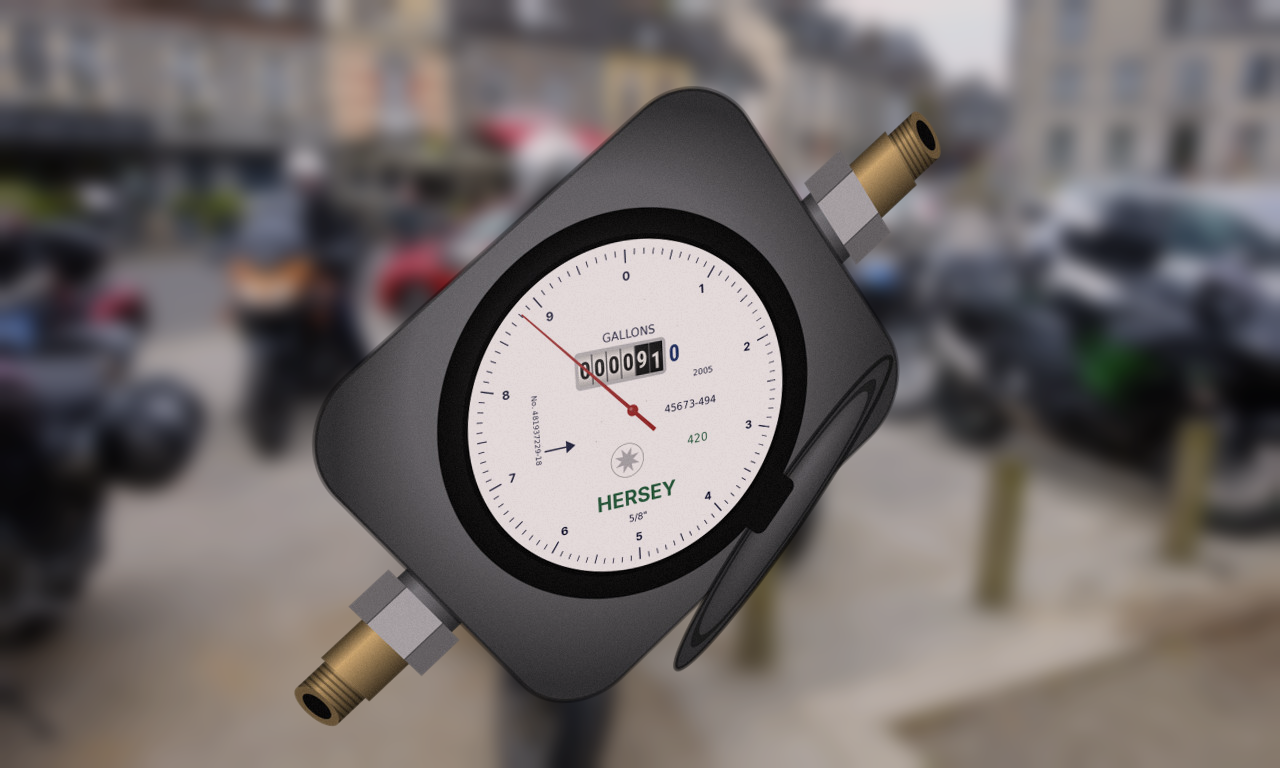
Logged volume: {"value": 908.8, "unit": "gal"}
